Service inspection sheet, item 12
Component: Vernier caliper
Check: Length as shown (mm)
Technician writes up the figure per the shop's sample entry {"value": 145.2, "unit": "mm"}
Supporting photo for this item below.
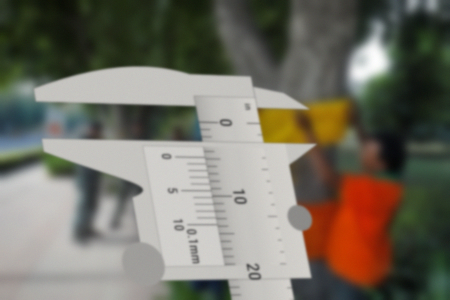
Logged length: {"value": 4.8, "unit": "mm"}
